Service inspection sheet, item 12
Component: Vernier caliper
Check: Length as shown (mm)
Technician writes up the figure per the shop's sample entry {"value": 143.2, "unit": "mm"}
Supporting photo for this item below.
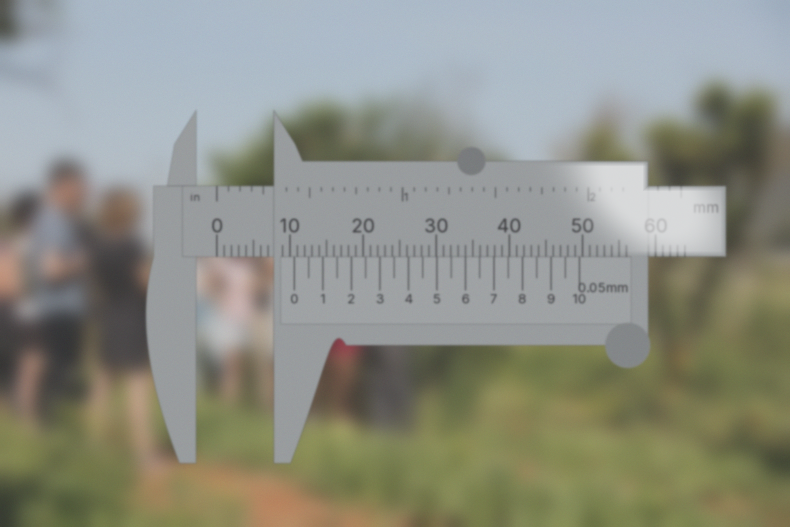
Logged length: {"value": 10.6, "unit": "mm"}
